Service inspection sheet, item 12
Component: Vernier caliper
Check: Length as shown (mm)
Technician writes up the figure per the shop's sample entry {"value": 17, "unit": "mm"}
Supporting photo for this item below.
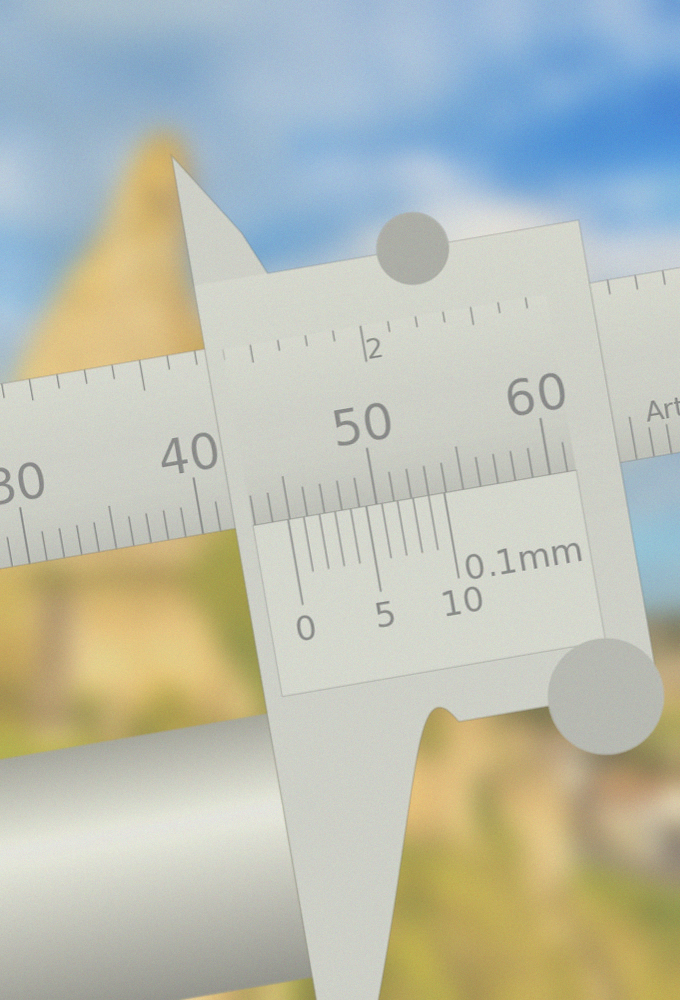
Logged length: {"value": 44.9, "unit": "mm"}
